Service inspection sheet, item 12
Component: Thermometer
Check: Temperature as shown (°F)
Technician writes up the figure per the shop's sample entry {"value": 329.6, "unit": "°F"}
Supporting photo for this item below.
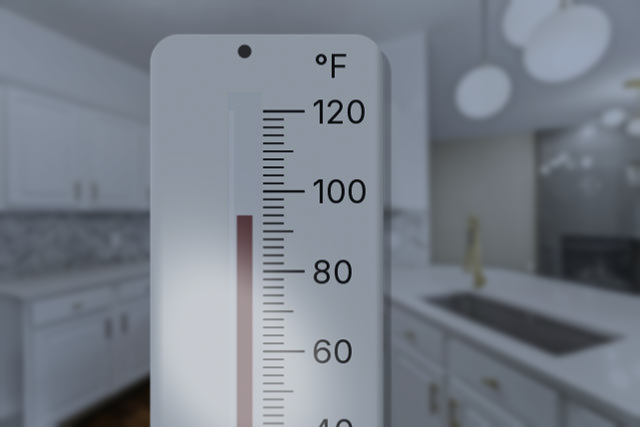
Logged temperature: {"value": 94, "unit": "°F"}
